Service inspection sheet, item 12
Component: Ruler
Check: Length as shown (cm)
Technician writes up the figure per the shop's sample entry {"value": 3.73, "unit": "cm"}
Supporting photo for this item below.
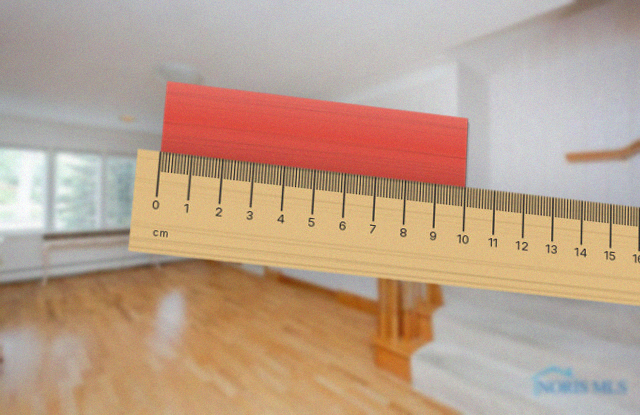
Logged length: {"value": 10, "unit": "cm"}
